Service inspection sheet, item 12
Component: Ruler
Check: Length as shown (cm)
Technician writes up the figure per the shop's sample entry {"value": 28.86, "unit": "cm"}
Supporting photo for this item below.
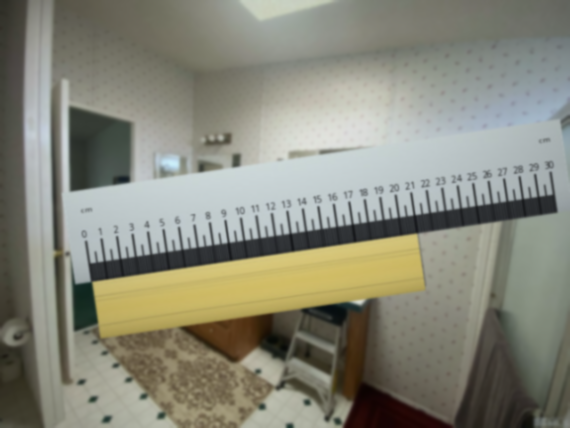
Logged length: {"value": 21, "unit": "cm"}
